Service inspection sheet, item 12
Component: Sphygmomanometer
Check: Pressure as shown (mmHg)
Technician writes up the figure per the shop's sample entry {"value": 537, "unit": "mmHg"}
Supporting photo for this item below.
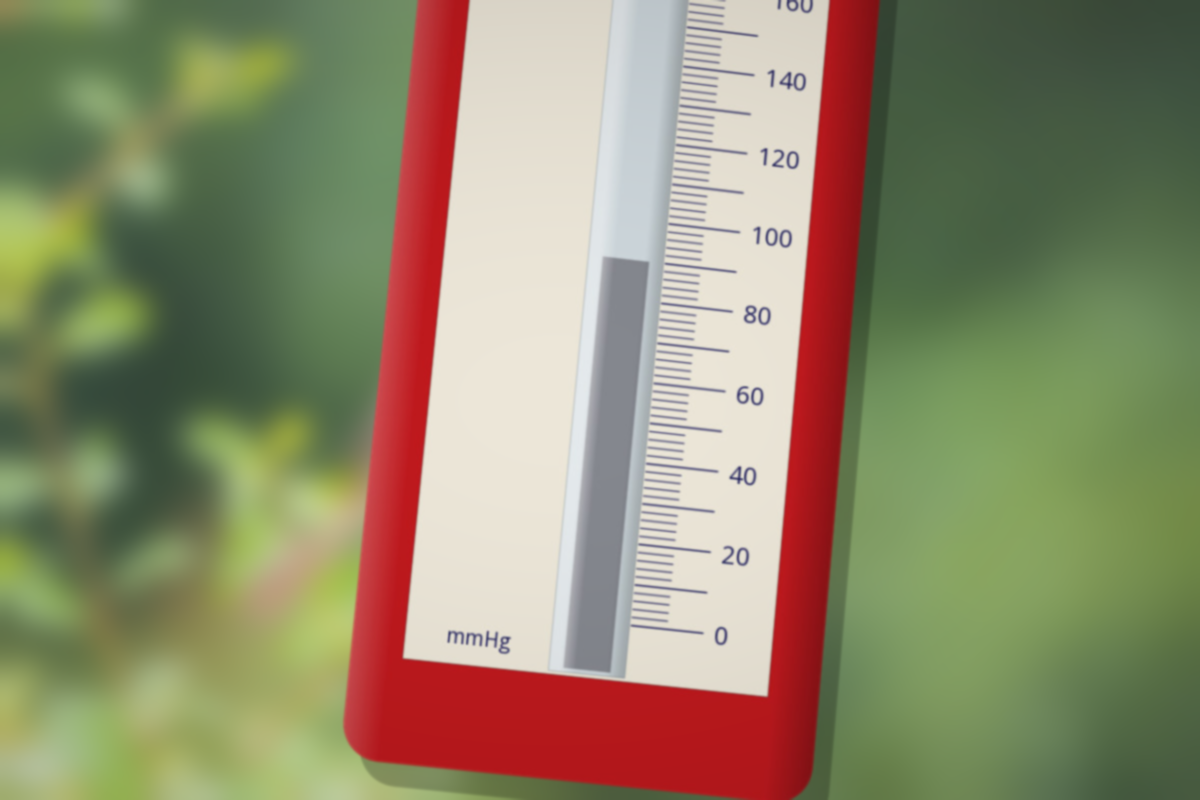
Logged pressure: {"value": 90, "unit": "mmHg"}
